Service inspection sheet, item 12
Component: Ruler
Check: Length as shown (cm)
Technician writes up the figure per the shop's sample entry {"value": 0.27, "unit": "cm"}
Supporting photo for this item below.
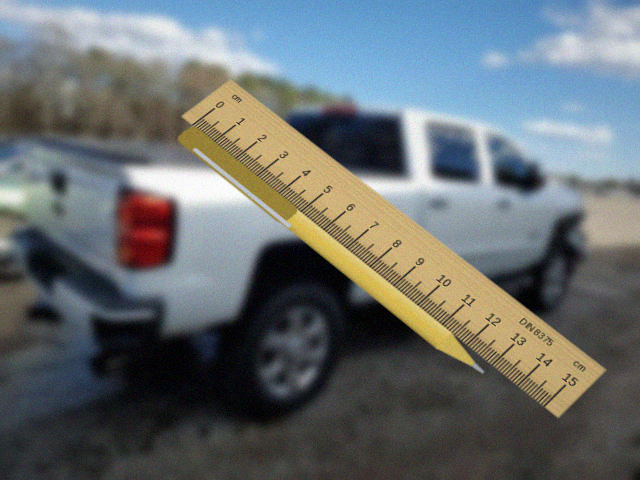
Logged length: {"value": 13, "unit": "cm"}
